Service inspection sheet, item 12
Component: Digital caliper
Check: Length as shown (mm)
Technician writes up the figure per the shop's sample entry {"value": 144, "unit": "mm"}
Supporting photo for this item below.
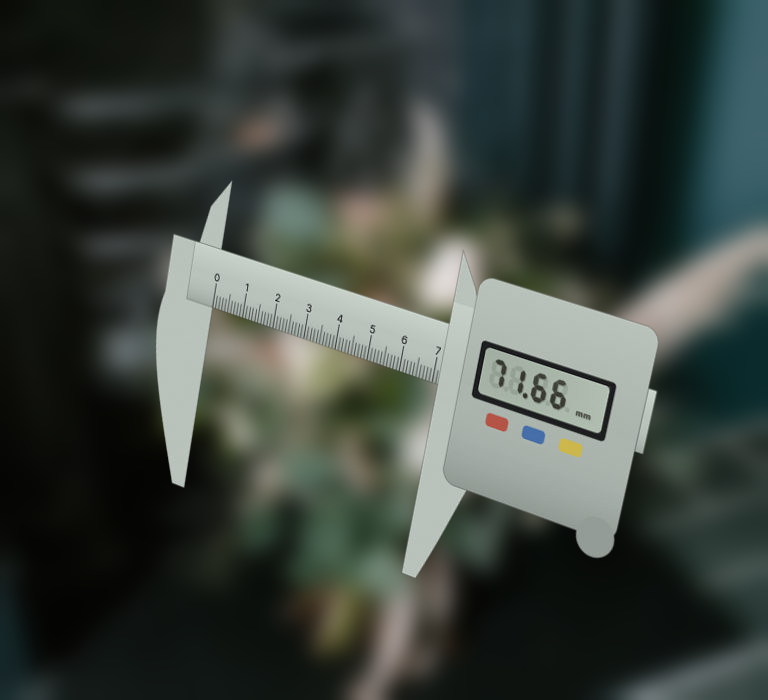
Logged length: {"value": 71.66, "unit": "mm"}
